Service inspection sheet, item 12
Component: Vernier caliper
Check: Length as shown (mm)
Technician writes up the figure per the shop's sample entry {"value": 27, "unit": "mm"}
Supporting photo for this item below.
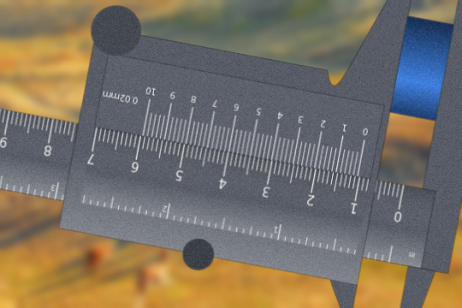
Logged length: {"value": 10.5, "unit": "mm"}
